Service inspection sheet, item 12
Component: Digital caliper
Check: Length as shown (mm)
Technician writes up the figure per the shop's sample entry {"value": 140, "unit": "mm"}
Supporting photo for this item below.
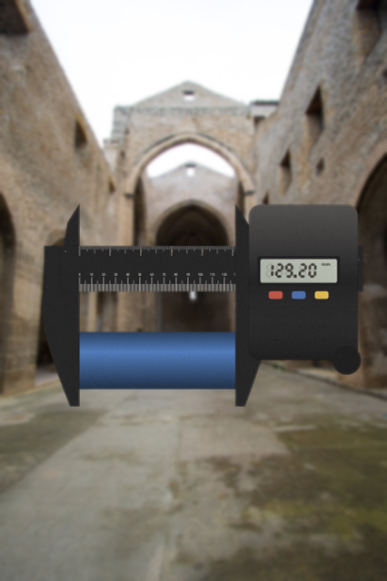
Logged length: {"value": 129.20, "unit": "mm"}
